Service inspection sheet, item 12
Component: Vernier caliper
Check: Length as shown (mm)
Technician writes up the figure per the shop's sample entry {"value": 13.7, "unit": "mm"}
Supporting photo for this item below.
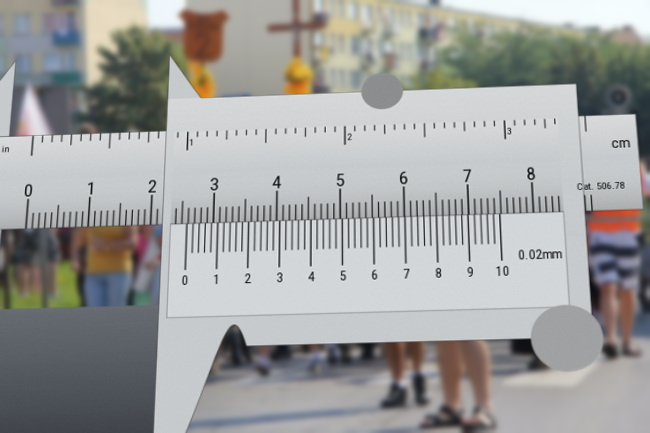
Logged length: {"value": 25.8, "unit": "mm"}
